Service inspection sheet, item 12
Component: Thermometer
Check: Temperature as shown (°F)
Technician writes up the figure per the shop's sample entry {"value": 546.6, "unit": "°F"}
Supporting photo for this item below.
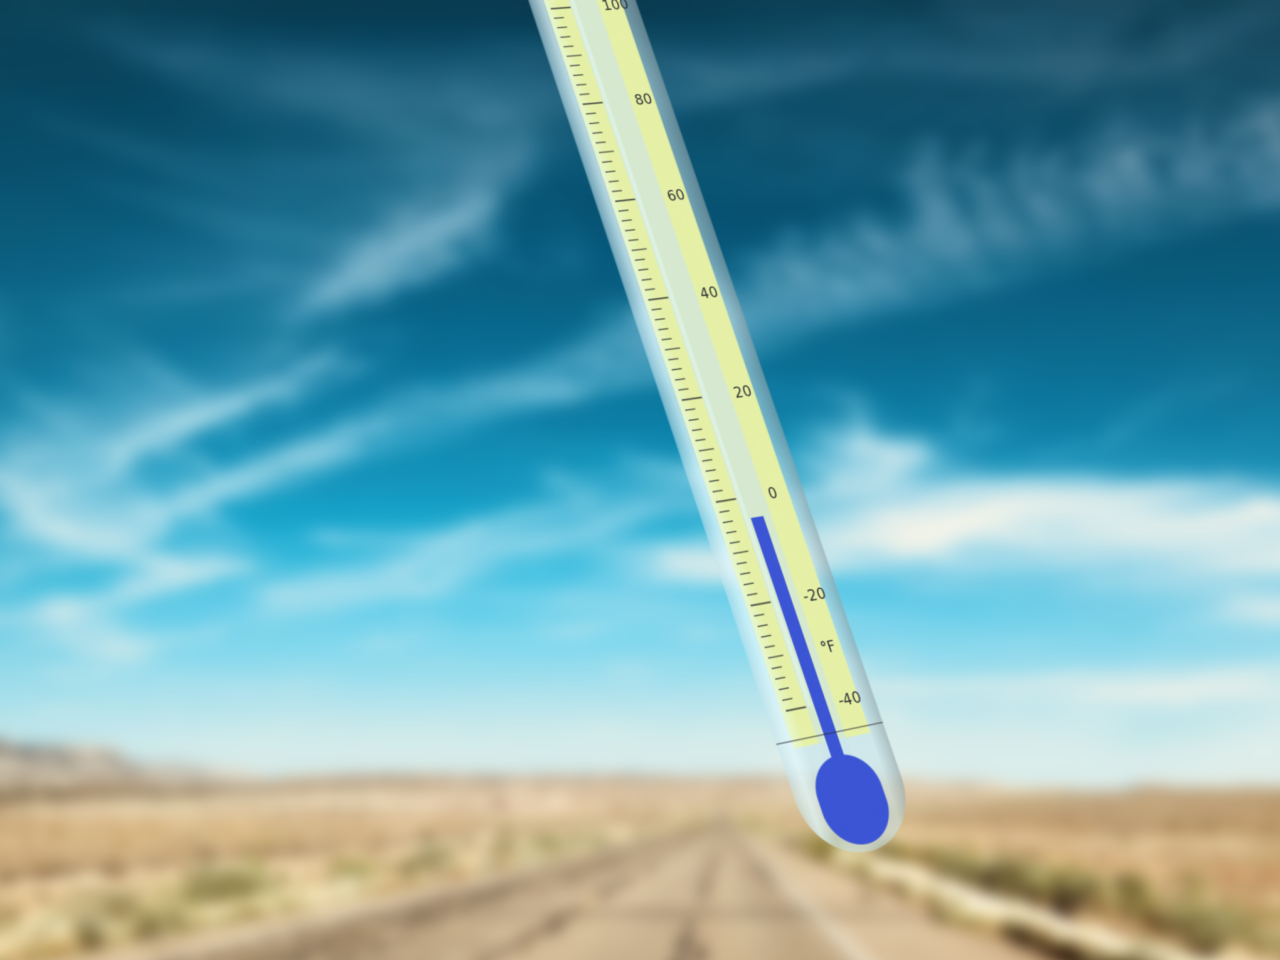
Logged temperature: {"value": -4, "unit": "°F"}
